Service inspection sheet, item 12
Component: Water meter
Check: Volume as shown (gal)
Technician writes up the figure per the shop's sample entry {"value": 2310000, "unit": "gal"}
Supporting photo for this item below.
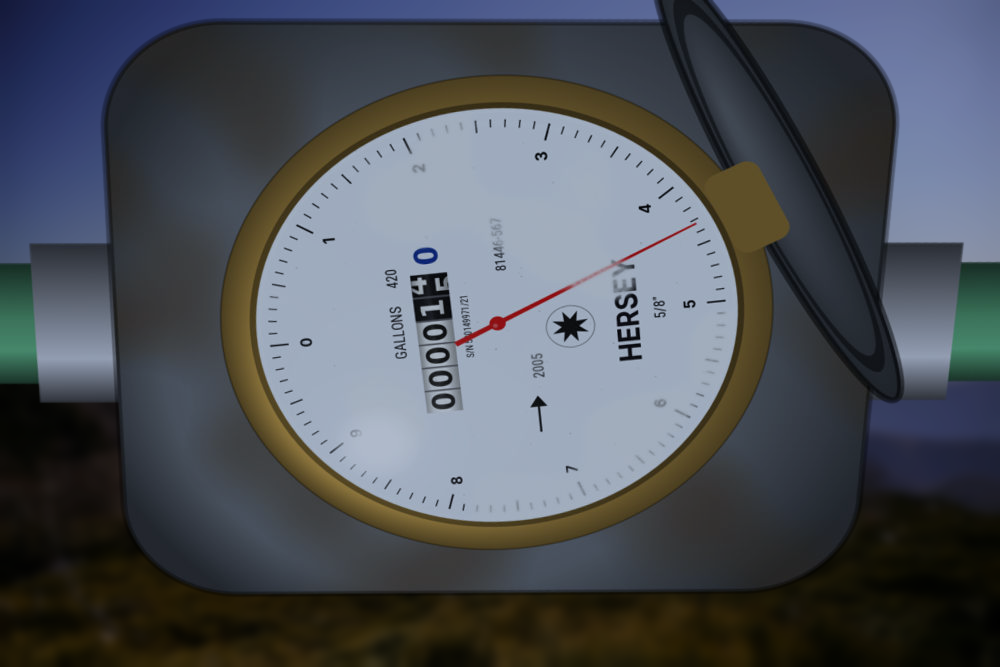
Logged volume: {"value": 144.3, "unit": "gal"}
